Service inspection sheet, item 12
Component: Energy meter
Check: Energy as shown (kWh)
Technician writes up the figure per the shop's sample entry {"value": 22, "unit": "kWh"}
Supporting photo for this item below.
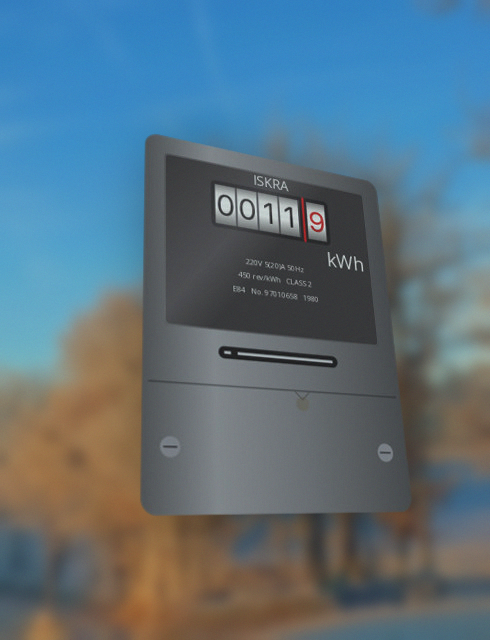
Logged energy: {"value": 11.9, "unit": "kWh"}
